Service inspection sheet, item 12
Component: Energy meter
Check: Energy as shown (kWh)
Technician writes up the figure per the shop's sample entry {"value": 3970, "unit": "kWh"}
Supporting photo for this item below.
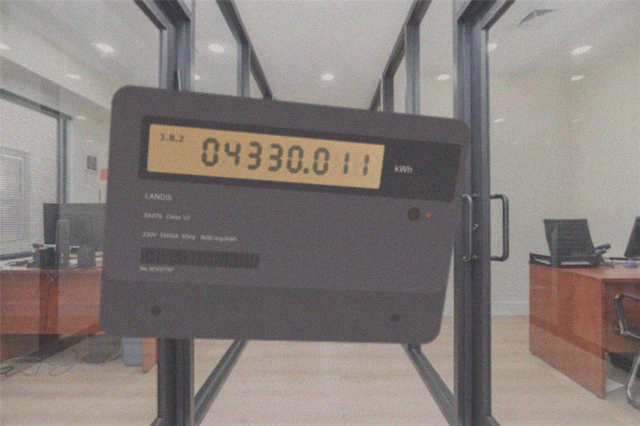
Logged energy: {"value": 4330.011, "unit": "kWh"}
